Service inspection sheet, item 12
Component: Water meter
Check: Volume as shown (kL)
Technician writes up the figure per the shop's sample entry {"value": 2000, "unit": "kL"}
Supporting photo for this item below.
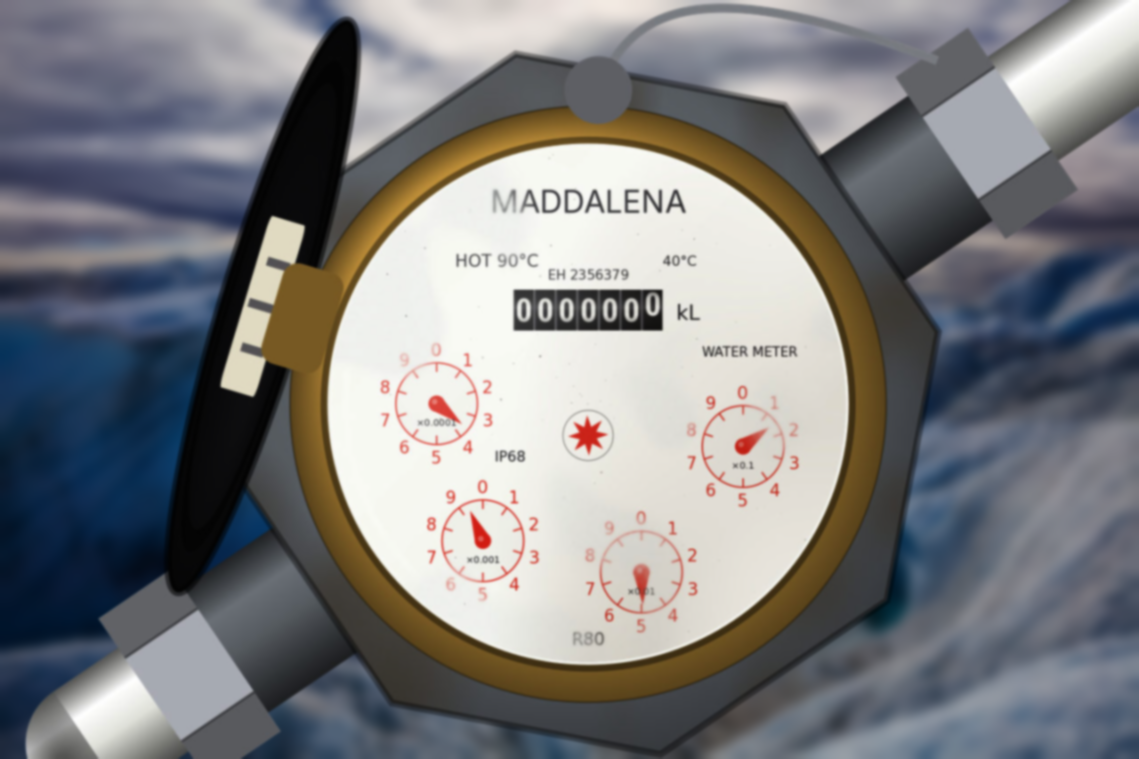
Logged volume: {"value": 0.1493, "unit": "kL"}
